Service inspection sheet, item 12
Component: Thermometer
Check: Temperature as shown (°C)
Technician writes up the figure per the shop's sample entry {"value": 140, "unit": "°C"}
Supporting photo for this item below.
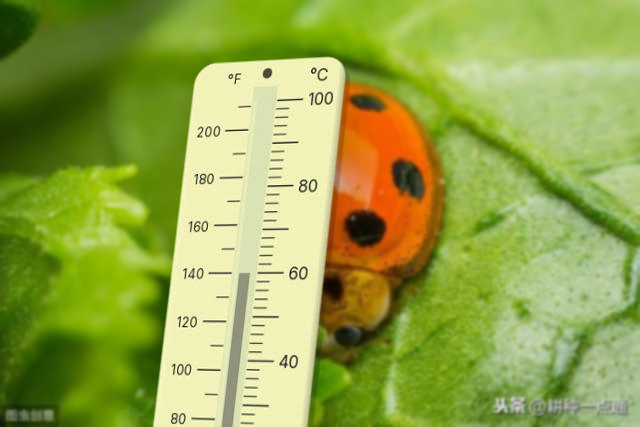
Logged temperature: {"value": 60, "unit": "°C"}
